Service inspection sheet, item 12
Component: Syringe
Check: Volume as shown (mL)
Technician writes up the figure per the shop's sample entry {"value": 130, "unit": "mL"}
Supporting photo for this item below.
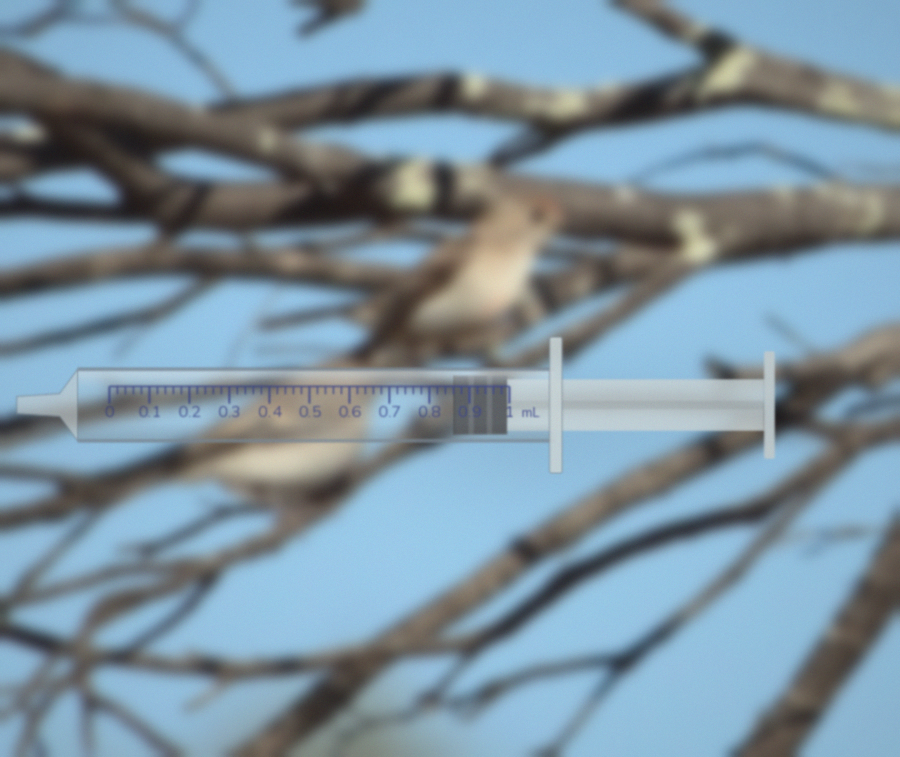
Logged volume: {"value": 0.86, "unit": "mL"}
